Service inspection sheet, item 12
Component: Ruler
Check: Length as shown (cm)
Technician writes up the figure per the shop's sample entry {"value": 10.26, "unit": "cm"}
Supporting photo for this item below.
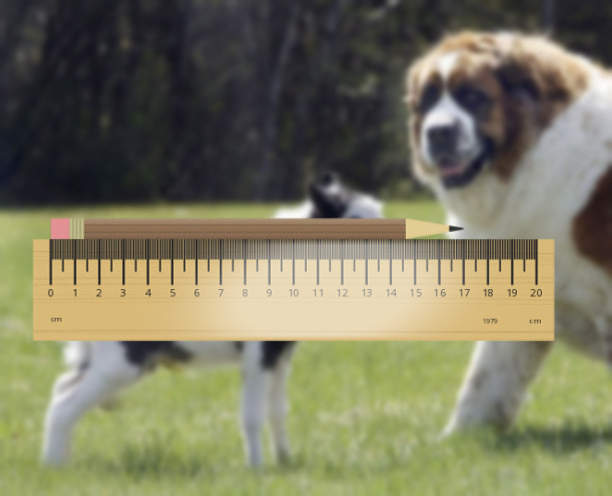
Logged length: {"value": 17, "unit": "cm"}
